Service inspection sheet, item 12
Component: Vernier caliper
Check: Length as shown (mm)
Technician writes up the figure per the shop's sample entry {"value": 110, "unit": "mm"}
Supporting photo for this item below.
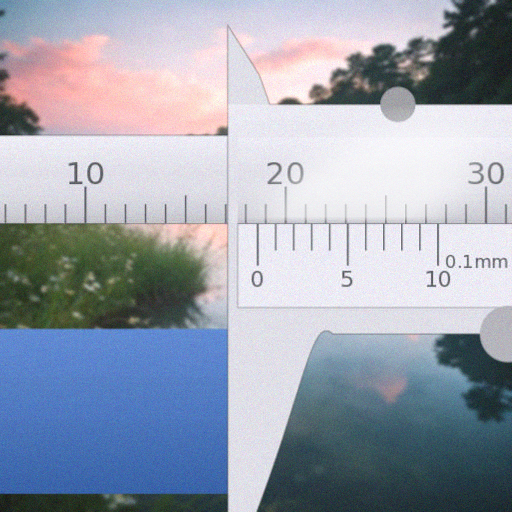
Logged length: {"value": 18.6, "unit": "mm"}
